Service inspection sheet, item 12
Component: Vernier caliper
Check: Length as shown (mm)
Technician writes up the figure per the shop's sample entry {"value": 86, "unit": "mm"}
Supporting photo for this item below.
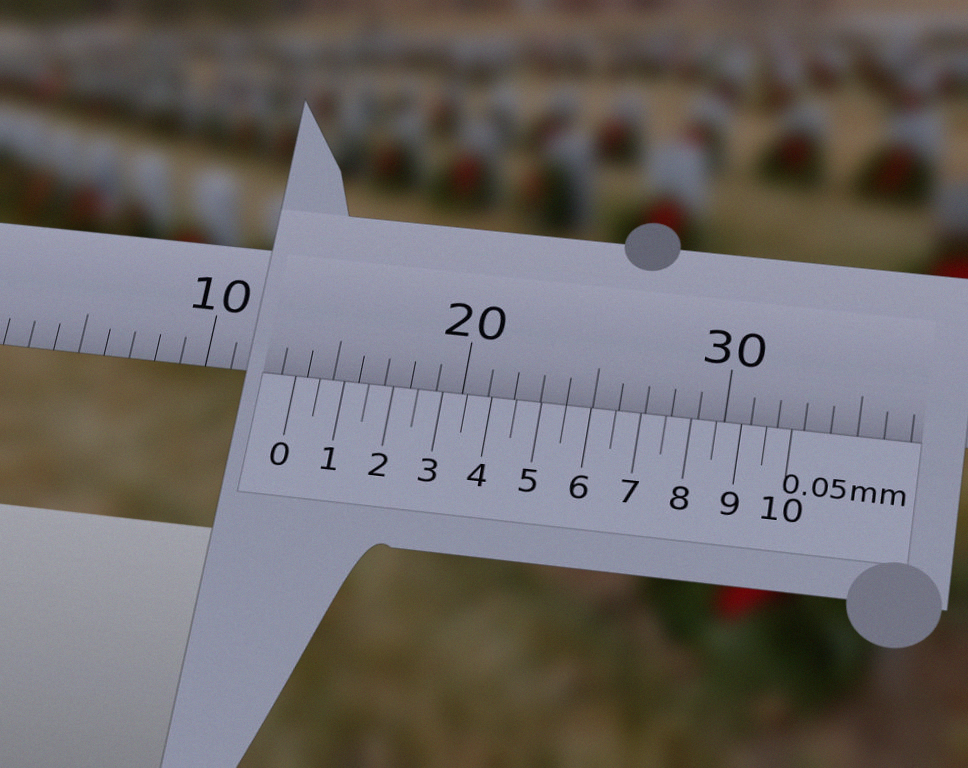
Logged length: {"value": 13.55, "unit": "mm"}
